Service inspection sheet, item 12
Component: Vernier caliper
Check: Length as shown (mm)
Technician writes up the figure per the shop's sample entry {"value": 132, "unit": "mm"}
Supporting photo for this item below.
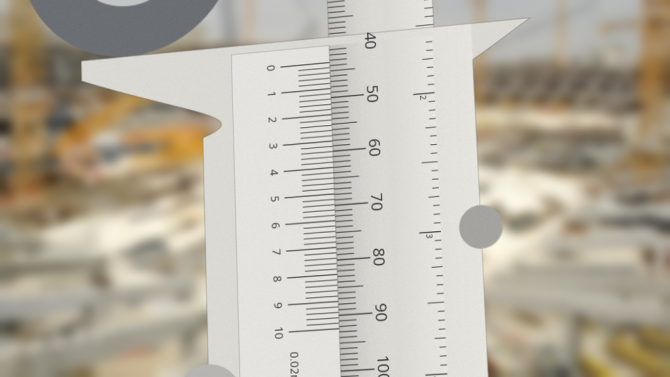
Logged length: {"value": 43.4, "unit": "mm"}
